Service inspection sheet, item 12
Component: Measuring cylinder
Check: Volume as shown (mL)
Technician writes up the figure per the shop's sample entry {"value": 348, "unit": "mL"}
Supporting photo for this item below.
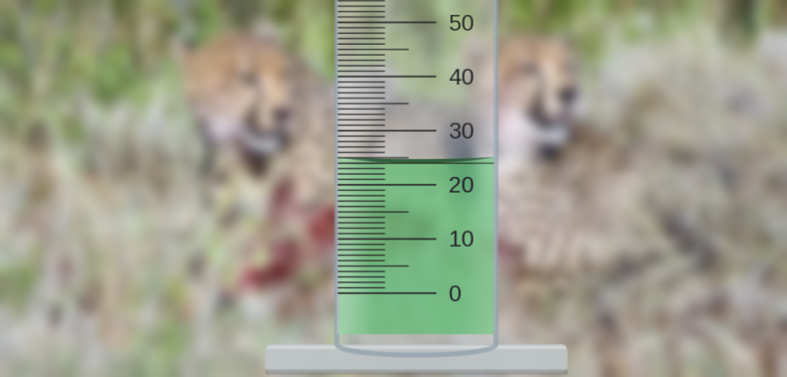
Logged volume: {"value": 24, "unit": "mL"}
